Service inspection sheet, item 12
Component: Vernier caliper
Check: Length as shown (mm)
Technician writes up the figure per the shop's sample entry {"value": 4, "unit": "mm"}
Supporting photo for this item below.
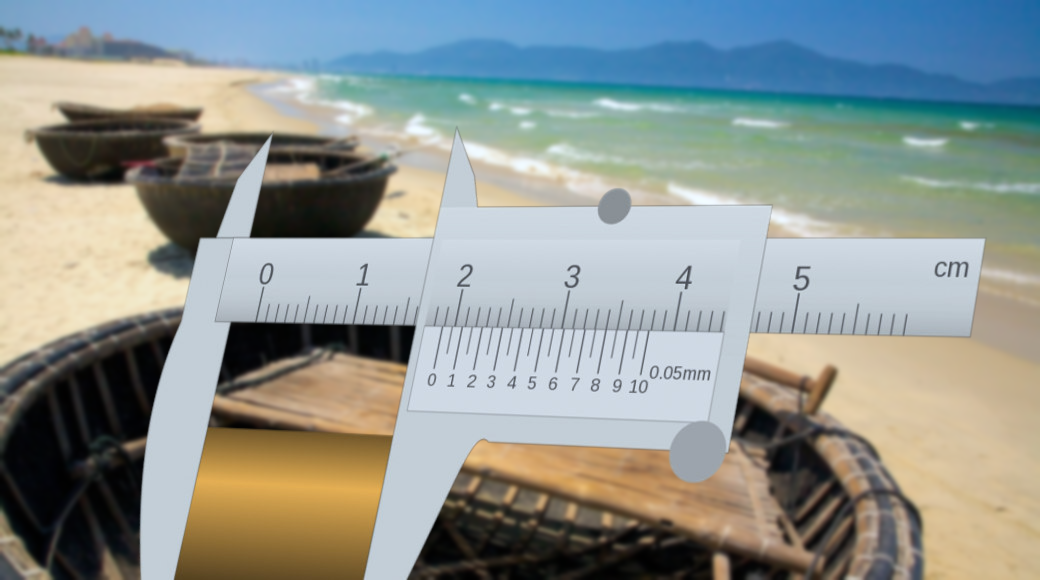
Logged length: {"value": 18.8, "unit": "mm"}
